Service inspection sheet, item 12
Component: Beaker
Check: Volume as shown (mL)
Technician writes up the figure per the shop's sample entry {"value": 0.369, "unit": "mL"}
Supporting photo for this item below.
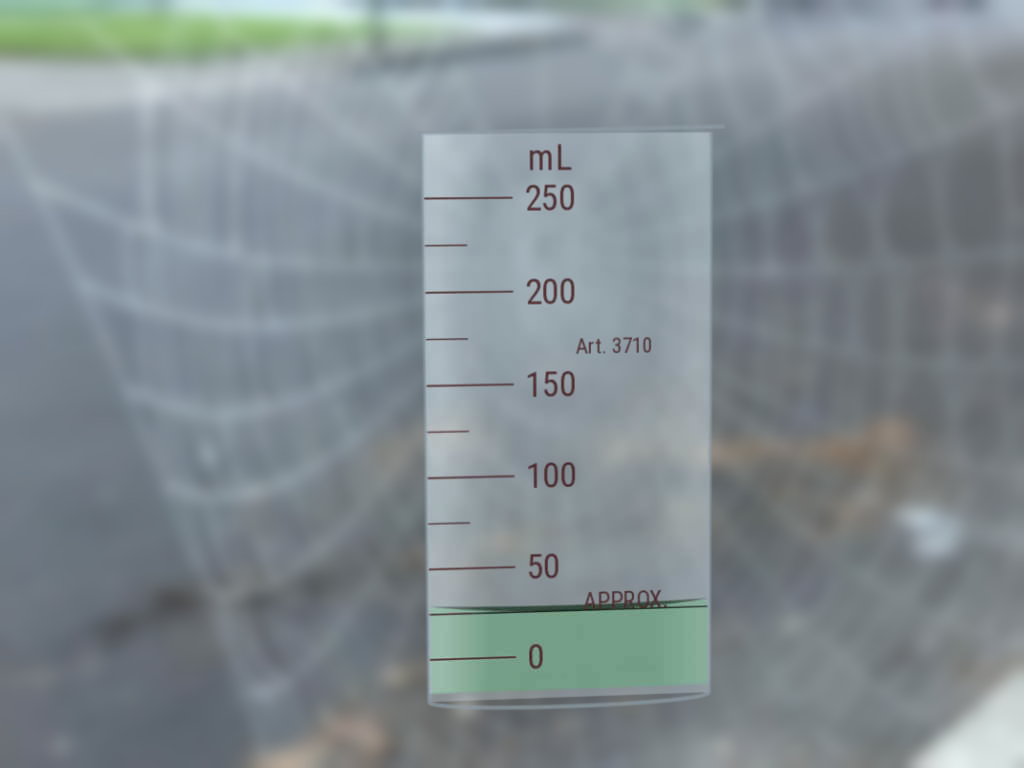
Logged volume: {"value": 25, "unit": "mL"}
